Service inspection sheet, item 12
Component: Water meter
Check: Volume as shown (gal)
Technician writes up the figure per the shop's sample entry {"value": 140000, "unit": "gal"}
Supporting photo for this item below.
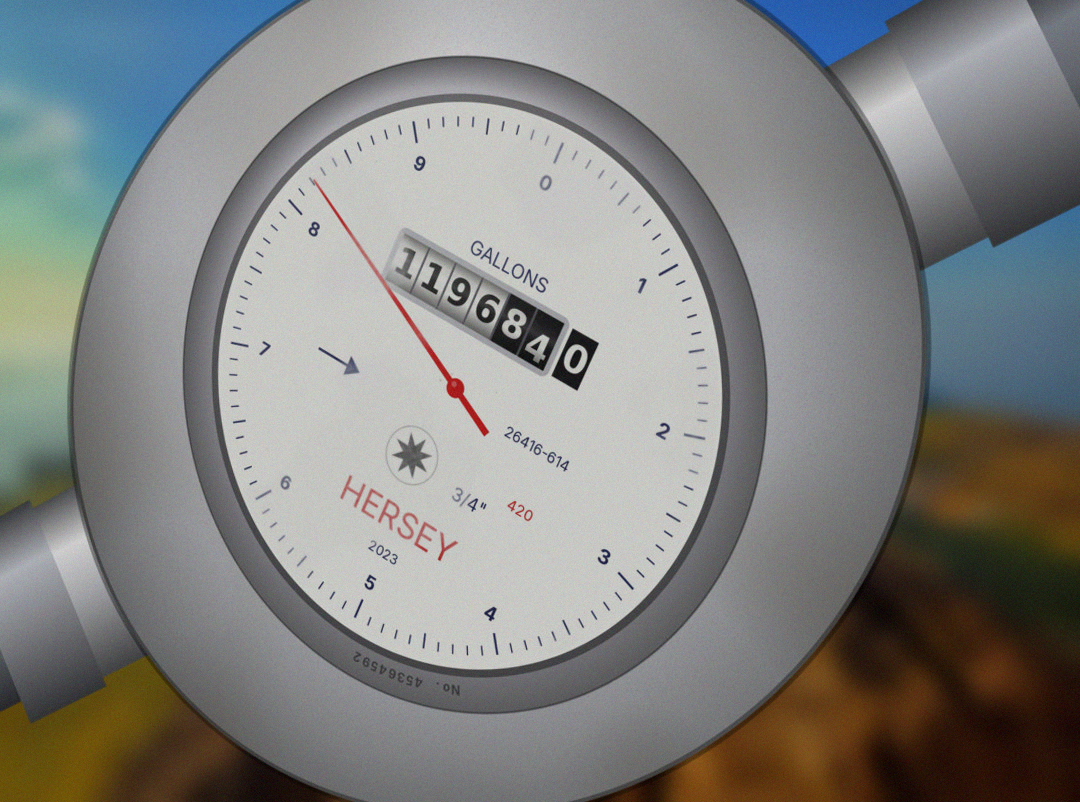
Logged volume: {"value": 1196838.2, "unit": "gal"}
